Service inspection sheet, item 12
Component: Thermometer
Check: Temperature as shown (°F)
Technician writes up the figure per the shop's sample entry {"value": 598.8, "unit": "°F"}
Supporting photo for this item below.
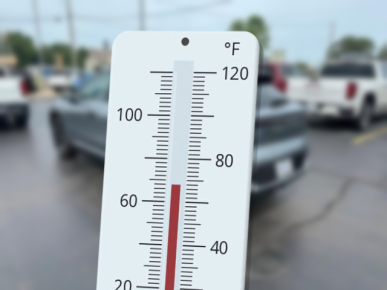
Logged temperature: {"value": 68, "unit": "°F"}
